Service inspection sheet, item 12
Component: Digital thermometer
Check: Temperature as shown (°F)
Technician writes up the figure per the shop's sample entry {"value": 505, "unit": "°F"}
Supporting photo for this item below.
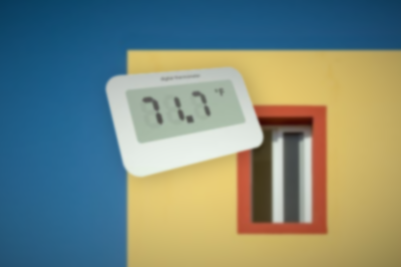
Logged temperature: {"value": 71.7, "unit": "°F"}
